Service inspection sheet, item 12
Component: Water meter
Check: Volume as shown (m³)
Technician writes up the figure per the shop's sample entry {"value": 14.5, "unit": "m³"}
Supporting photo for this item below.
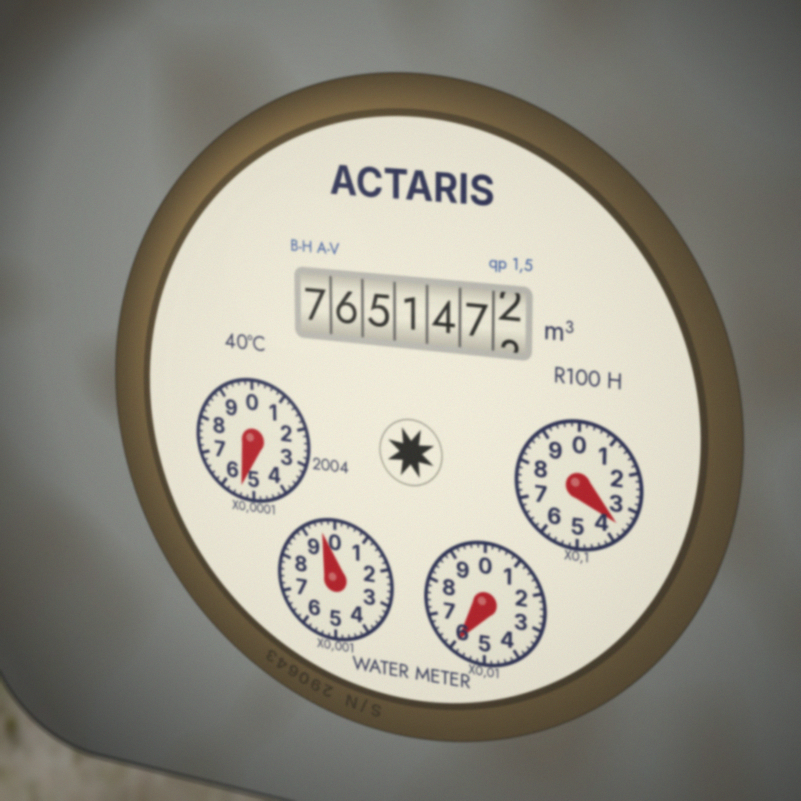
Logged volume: {"value": 7651472.3595, "unit": "m³"}
